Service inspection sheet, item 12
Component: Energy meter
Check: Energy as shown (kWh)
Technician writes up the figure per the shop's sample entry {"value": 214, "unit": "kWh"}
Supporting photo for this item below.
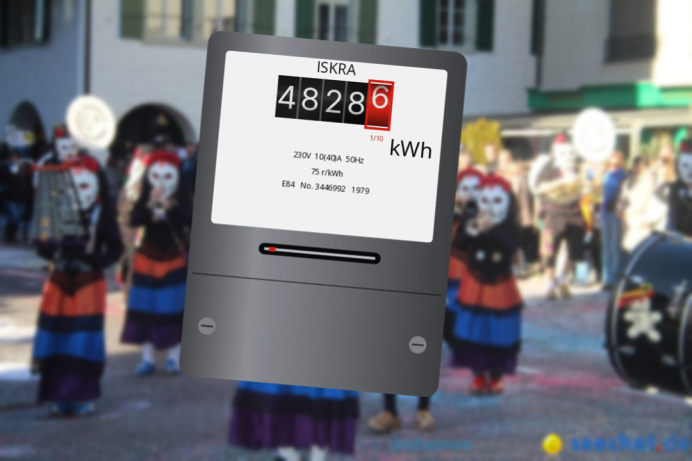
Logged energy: {"value": 4828.6, "unit": "kWh"}
